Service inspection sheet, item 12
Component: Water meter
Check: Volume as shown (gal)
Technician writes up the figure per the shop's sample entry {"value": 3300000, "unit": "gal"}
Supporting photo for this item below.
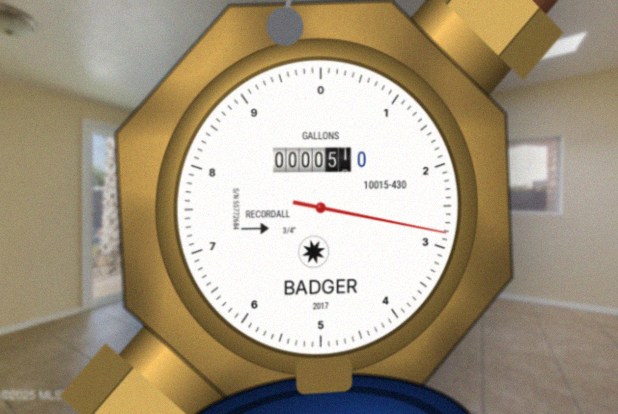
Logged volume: {"value": 512.8, "unit": "gal"}
